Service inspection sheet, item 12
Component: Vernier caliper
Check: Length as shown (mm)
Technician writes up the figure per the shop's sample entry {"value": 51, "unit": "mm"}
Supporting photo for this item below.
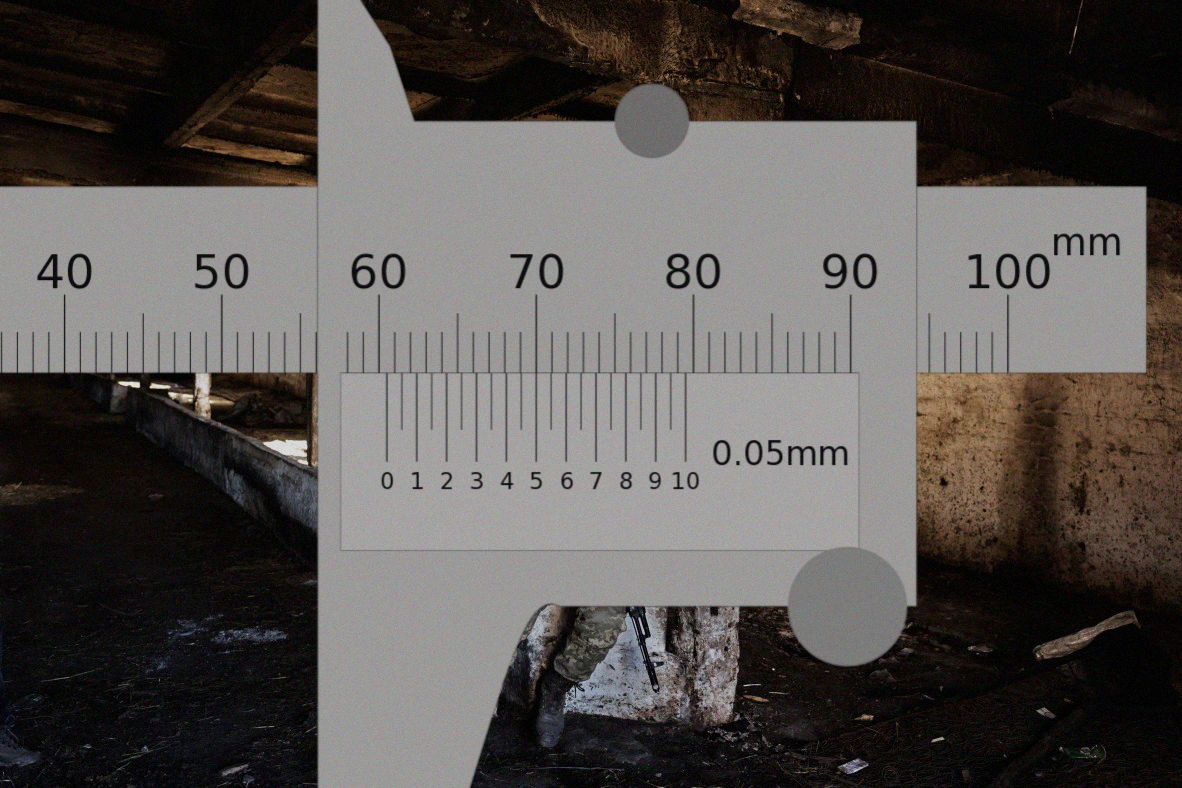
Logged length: {"value": 60.5, "unit": "mm"}
